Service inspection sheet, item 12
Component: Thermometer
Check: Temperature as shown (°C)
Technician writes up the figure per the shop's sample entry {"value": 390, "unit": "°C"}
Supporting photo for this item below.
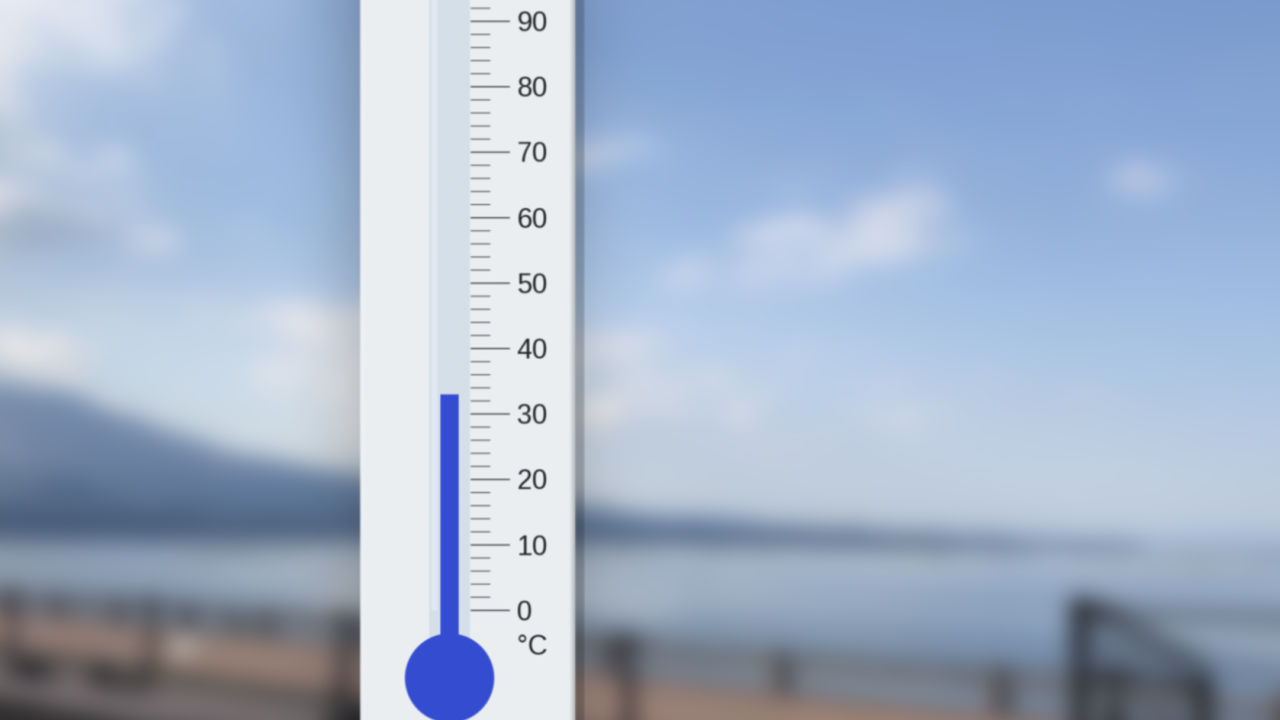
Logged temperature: {"value": 33, "unit": "°C"}
